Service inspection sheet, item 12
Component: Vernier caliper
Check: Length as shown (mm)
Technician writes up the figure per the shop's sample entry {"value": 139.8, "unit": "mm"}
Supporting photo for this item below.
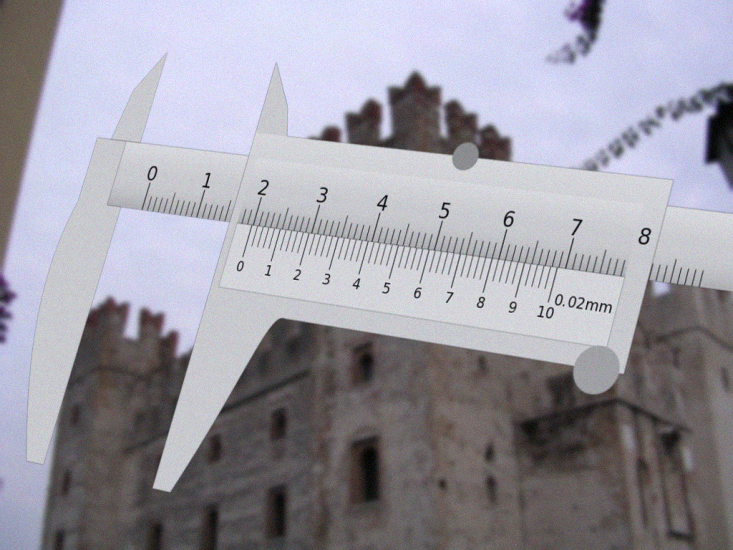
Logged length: {"value": 19.8, "unit": "mm"}
